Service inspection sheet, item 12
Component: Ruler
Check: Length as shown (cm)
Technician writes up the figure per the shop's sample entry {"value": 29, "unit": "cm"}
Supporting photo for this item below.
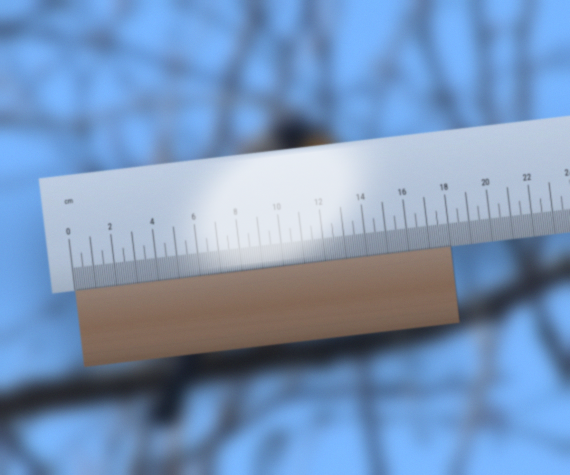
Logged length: {"value": 18, "unit": "cm"}
